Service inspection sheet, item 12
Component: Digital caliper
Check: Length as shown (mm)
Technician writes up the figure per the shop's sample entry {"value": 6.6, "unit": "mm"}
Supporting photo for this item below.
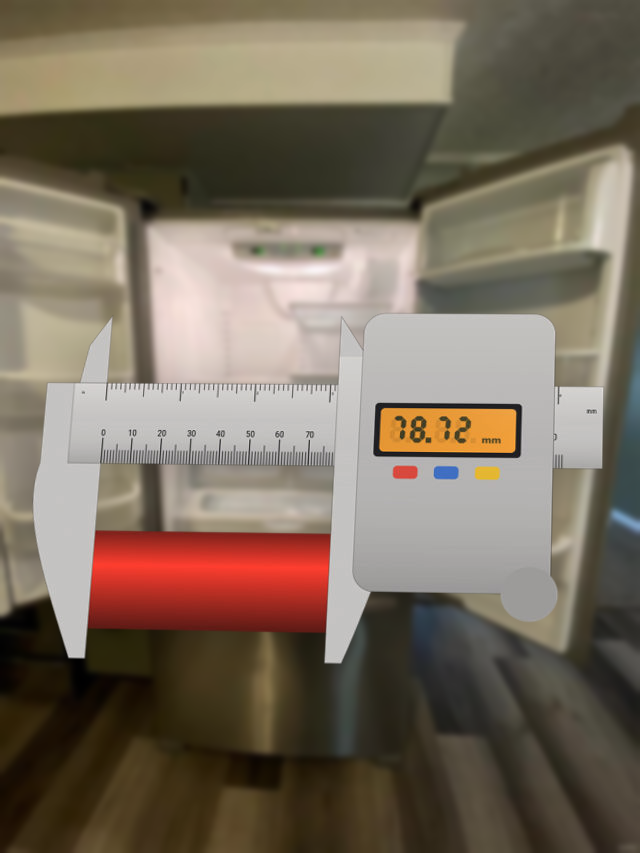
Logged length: {"value": 78.72, "unit": "mm"}
